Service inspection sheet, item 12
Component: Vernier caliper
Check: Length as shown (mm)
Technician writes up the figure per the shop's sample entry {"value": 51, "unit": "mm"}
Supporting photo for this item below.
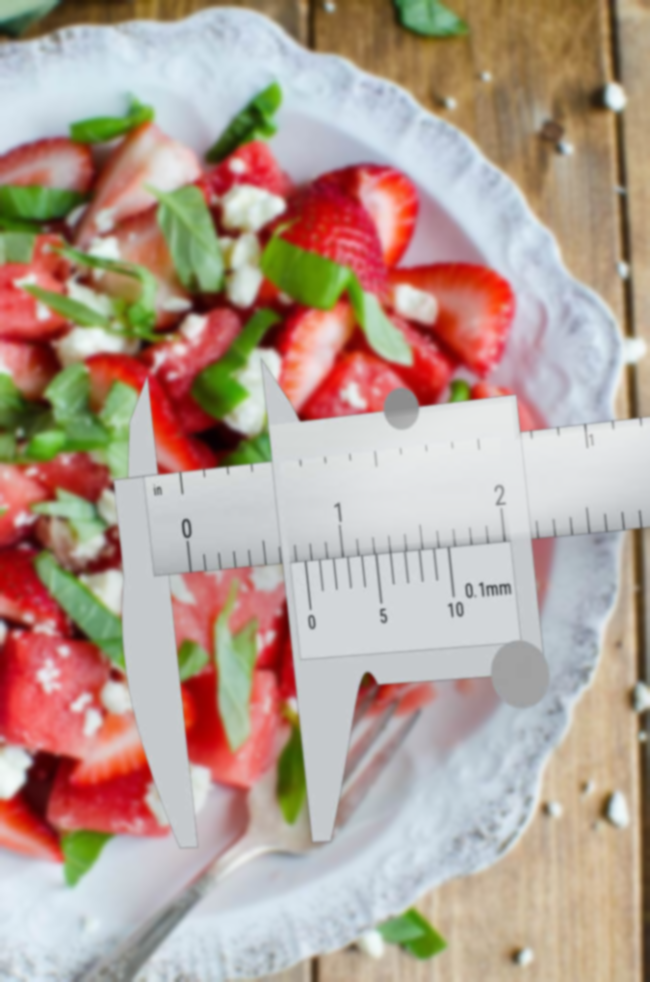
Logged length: {"value": 7.6, "unit": "mm"}
